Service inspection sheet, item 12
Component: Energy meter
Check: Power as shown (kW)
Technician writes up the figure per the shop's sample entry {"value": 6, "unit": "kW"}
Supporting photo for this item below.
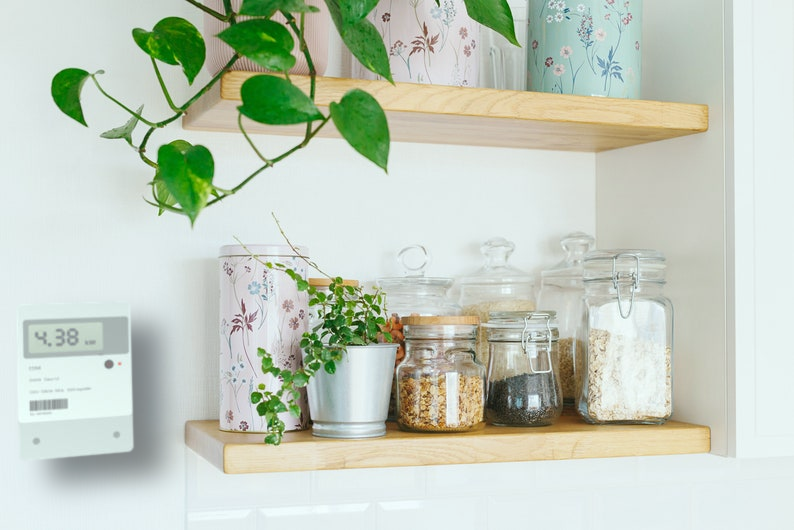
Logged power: {"value": 4.38, "unit": "kW"}
